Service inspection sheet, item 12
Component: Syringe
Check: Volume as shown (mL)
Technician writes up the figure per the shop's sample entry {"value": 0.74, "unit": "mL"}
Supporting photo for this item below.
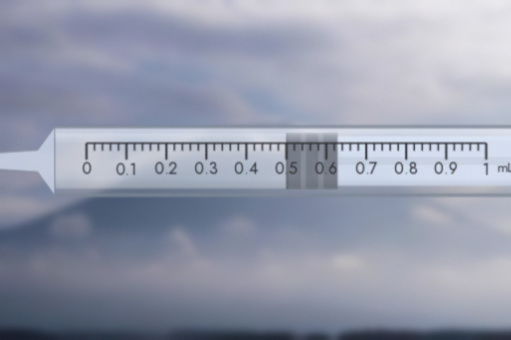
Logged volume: {"value": 0.5, "unit": "mL"}
